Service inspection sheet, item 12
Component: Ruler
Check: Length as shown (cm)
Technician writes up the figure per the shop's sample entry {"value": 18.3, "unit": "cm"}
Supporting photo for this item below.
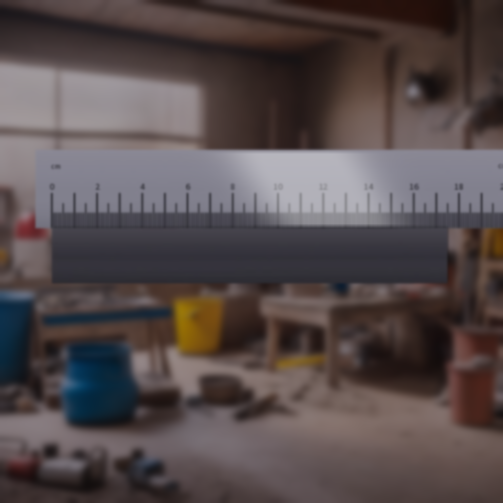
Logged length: {"value": 17.5, "unit": "cm"}
